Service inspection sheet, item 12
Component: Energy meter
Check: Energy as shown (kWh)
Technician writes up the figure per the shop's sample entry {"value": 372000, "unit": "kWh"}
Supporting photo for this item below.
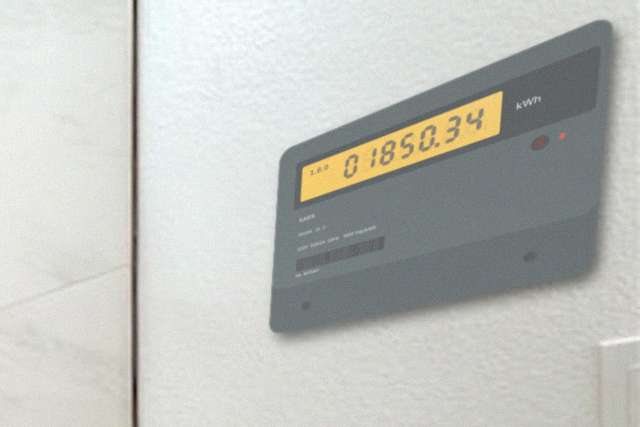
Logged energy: {"value": 1850.34, "unit": "kWh"}
